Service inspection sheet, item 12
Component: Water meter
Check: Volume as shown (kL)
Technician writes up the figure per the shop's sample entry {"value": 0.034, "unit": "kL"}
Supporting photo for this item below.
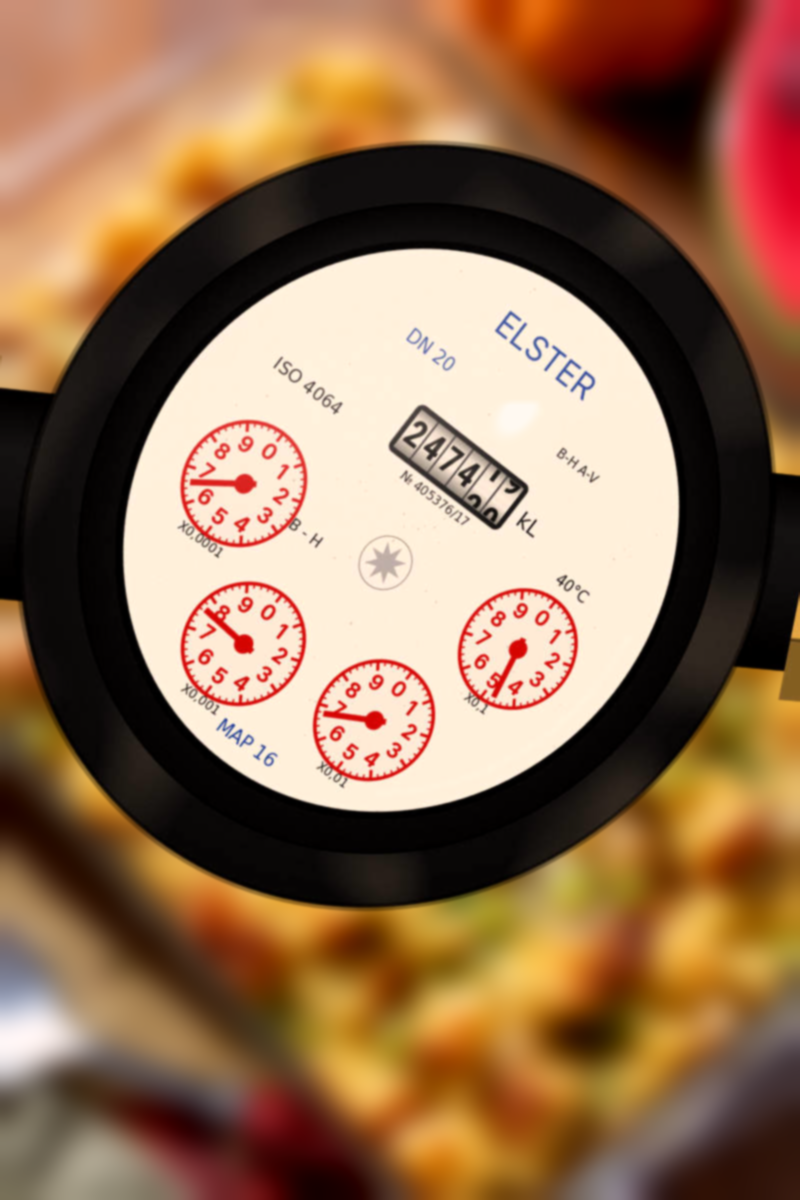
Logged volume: {"value": 247419.4676, "unit": "kL"}
